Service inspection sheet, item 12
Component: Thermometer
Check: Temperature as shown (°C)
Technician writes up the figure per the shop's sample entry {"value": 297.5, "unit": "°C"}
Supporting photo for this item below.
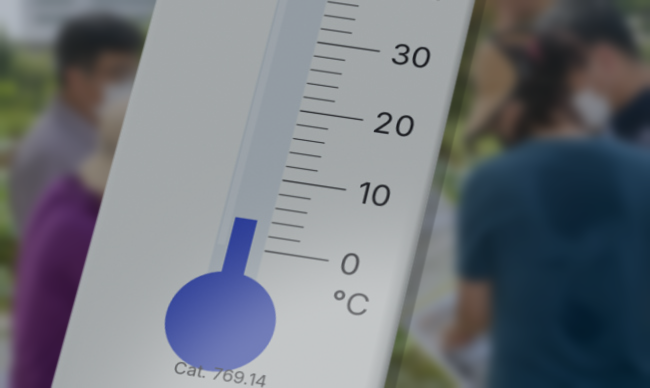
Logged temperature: {"value": 4, "unit": "°C"}
